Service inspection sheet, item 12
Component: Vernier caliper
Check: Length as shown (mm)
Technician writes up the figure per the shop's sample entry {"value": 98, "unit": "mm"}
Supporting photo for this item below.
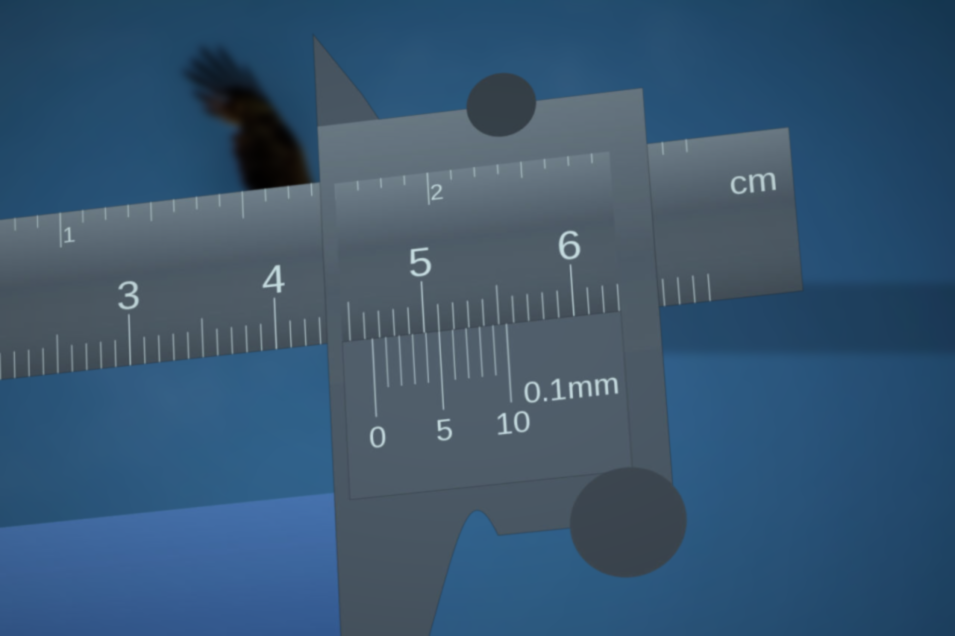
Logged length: {"value": 46.5, "unit": "mm"}
